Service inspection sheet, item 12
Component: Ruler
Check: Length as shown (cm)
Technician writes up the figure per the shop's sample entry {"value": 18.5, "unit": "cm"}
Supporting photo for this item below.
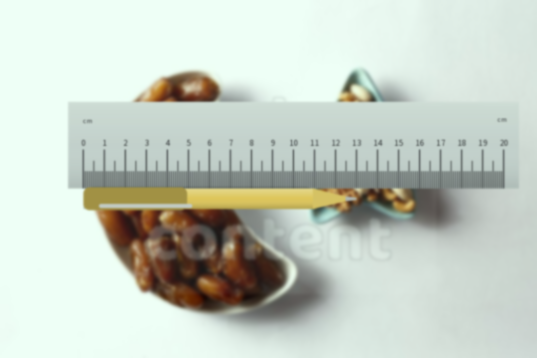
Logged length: {"value": 13, "unit": "cm"}
